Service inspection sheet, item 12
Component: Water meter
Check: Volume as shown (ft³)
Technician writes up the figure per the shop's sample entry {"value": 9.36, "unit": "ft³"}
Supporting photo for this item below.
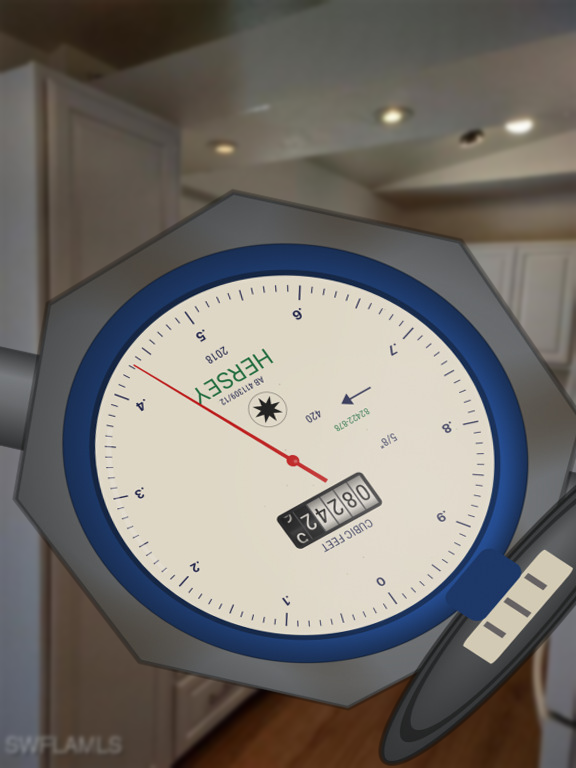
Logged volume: {"value": 82425.43, "unit": "ft³"}
